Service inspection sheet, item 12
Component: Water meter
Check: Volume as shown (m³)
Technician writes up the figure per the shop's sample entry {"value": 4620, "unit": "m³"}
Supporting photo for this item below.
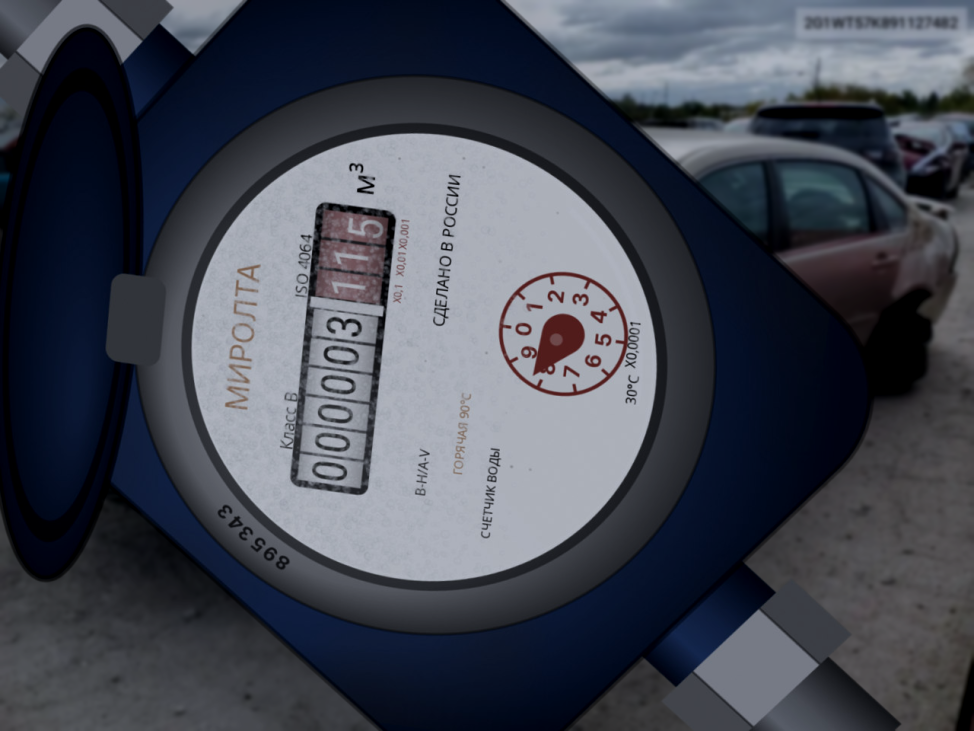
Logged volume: {"value": 3.1148, "unit": "m³"}
